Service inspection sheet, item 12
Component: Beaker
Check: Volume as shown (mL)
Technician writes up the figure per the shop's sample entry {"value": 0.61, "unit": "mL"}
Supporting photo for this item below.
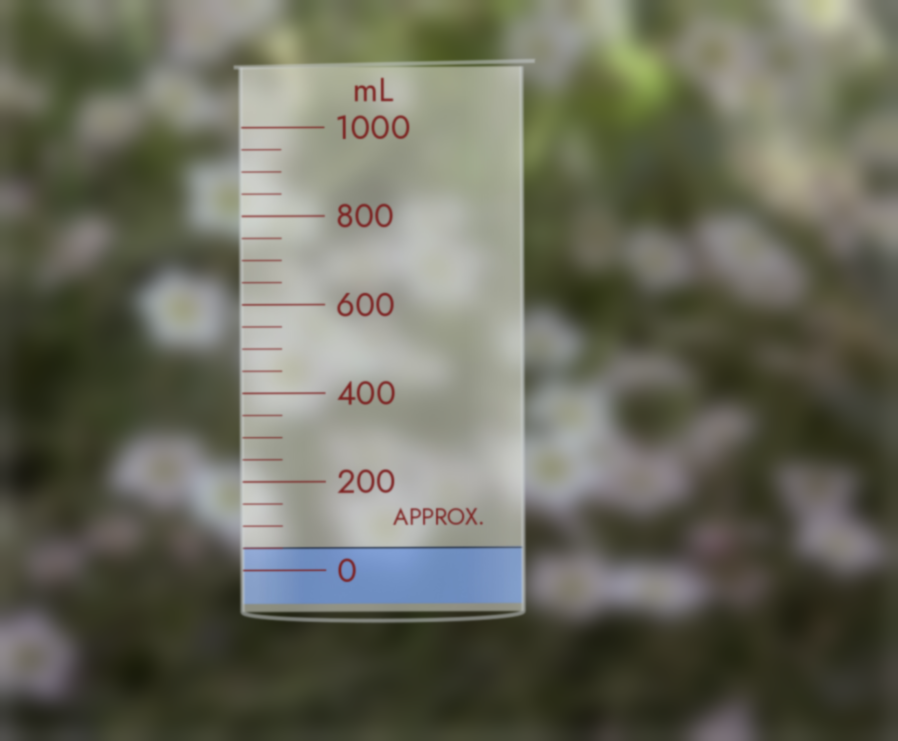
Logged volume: {"value": 50, "unit": "mL"}
